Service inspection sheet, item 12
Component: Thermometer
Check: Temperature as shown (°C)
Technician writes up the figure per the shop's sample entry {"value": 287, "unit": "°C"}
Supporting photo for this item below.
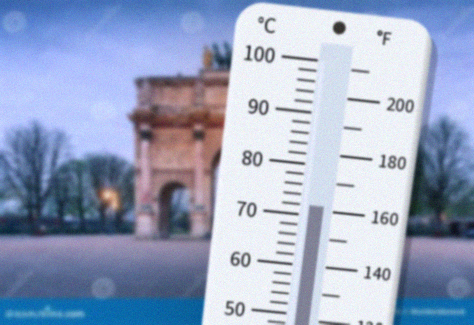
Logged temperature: {"value": 72, "unit": "°C"}
